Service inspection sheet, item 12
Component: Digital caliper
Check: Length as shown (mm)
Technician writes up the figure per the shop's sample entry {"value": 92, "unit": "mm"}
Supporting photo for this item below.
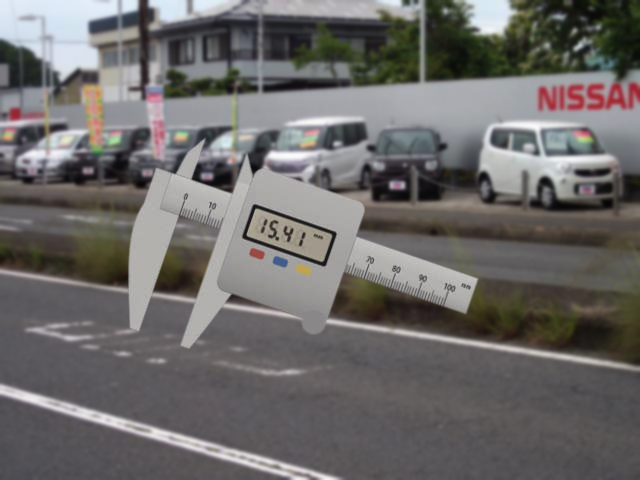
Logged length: {"value": 15.41, "unit": "mm"}
